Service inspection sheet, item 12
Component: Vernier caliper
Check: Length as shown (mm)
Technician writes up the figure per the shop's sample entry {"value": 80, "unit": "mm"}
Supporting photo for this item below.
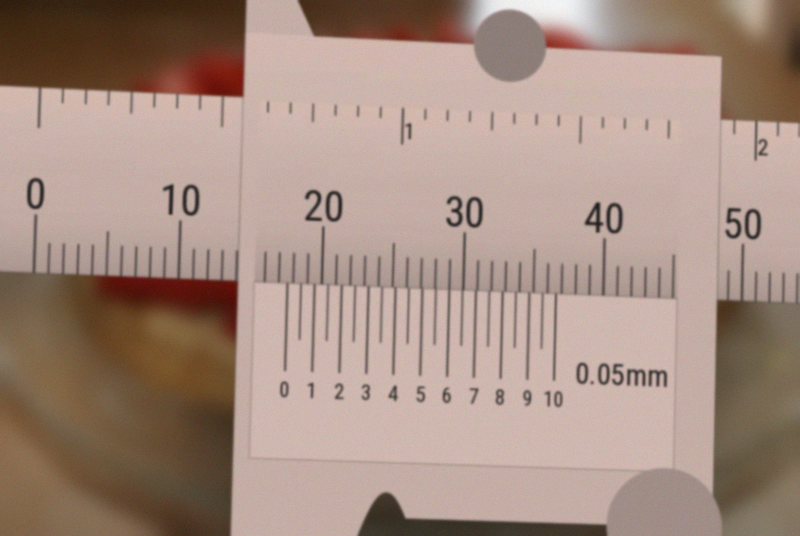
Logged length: {"value": 17.6, "unit": "mm"}
